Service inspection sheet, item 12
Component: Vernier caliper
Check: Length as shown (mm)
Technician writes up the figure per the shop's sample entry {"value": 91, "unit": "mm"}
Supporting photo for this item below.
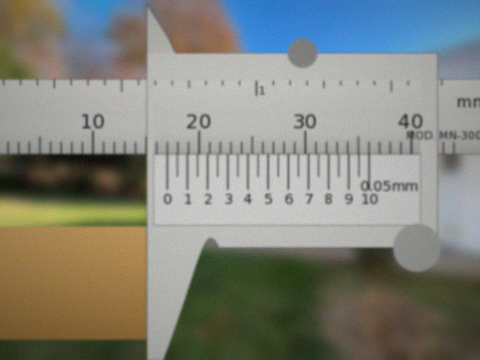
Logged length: {"value": 17.0, "unit": "mm"}
